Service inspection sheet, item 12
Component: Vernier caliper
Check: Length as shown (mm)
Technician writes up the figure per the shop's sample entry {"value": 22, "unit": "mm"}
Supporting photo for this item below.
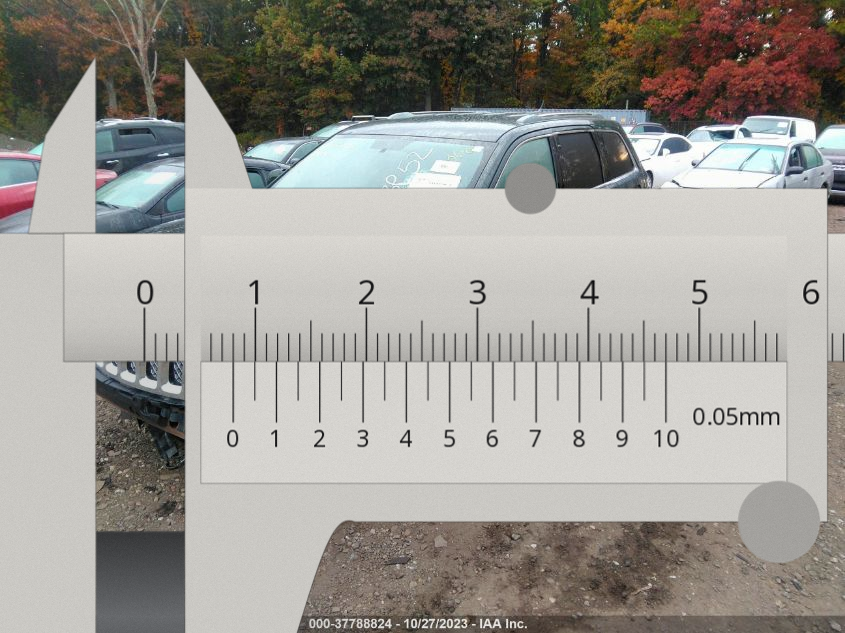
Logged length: {"value": 8.0, "unit": "mm"}
